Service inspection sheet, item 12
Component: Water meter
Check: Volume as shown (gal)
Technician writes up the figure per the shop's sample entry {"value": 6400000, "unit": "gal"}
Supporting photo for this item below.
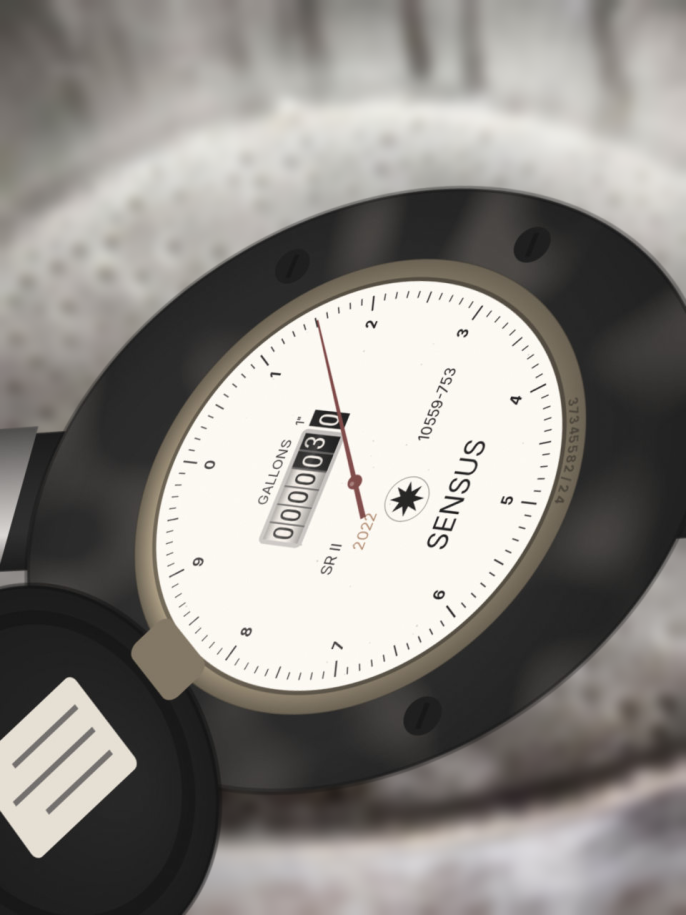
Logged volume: {"value": 31.5, "unit": "gal"}
